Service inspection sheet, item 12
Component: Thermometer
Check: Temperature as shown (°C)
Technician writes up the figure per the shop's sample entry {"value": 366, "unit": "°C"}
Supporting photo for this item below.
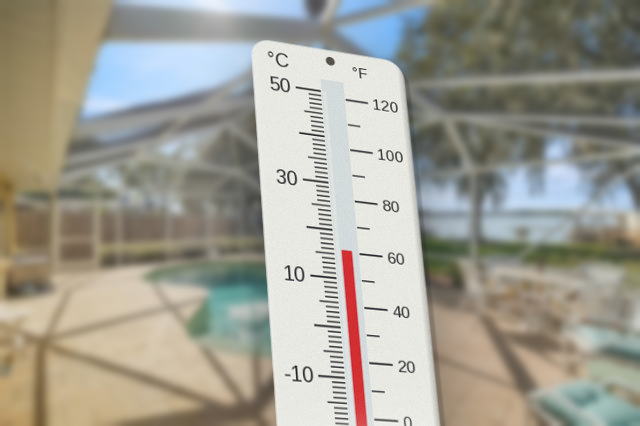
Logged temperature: {"value": 16, "unit": "°C"}
